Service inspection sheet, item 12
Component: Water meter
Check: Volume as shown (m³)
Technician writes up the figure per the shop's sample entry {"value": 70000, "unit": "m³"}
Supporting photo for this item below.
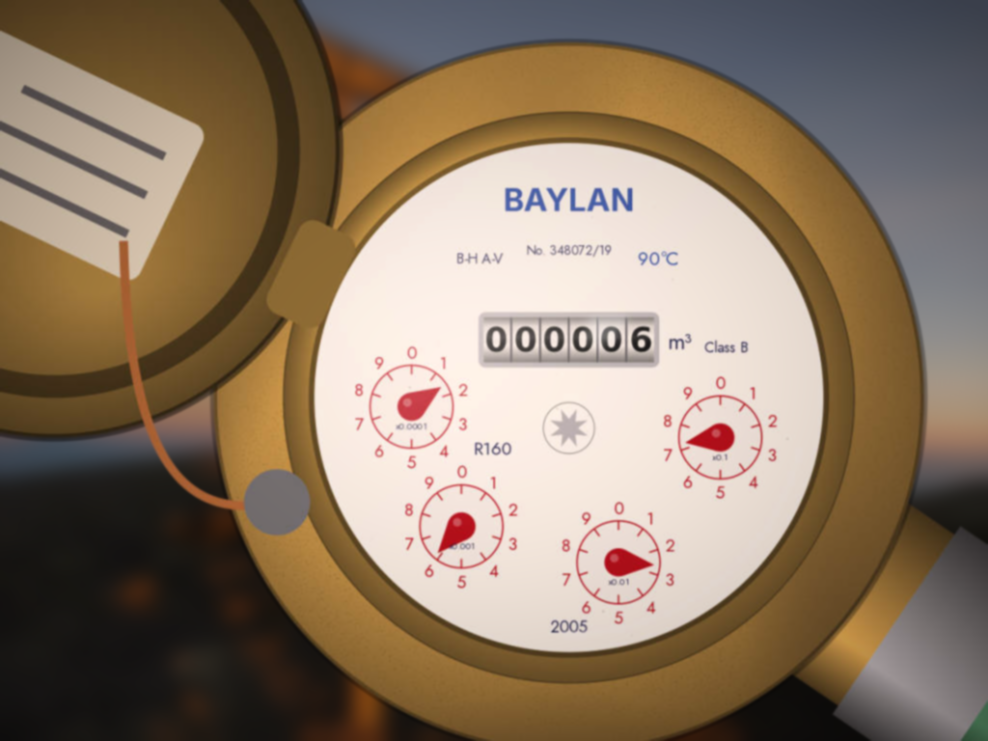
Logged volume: {"value": 6.7261, "unit": "m³"}
